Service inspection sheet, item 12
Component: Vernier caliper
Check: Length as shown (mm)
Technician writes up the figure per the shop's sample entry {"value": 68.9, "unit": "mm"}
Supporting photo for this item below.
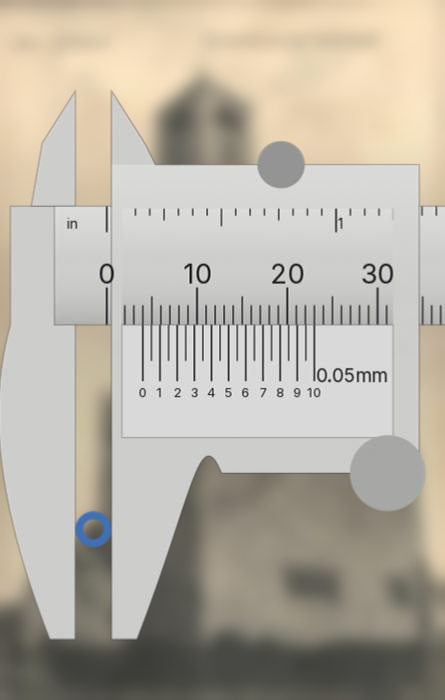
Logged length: {"value": 4.0, "unit": "mm"}
